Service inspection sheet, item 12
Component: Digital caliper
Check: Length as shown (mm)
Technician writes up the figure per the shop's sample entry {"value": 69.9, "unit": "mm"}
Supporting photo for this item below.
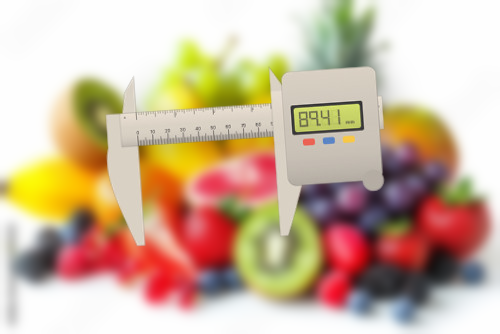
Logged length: {"value": 89.41, "unit": "mm"}
